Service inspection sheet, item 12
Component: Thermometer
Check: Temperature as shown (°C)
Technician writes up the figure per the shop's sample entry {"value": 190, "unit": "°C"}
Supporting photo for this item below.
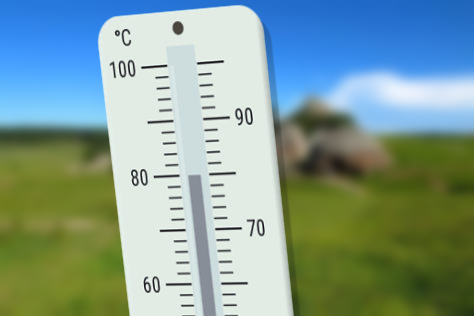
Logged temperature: {"value": 80, "unit": "°C"}
